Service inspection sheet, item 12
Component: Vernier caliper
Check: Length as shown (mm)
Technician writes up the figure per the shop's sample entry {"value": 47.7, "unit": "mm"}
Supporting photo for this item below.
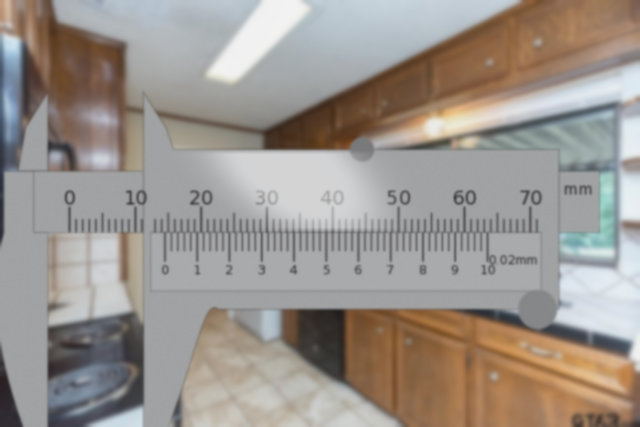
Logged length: {"value": 14.5, "unit": "mm"}
